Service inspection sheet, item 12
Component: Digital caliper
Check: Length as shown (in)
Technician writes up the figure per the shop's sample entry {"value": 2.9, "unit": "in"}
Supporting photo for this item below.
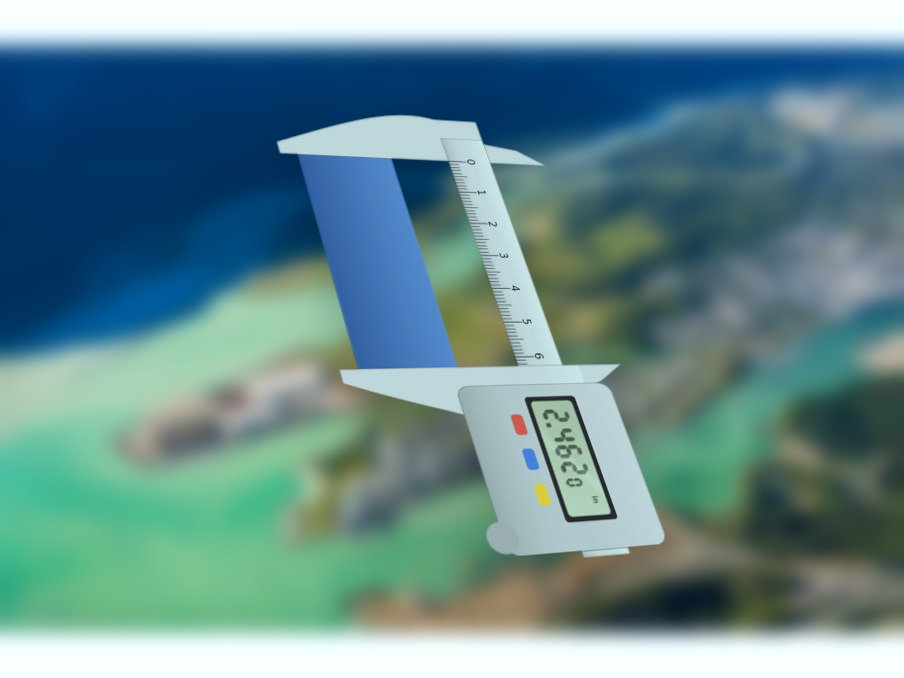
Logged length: {"value": 2.4620, "unit": "in"}
